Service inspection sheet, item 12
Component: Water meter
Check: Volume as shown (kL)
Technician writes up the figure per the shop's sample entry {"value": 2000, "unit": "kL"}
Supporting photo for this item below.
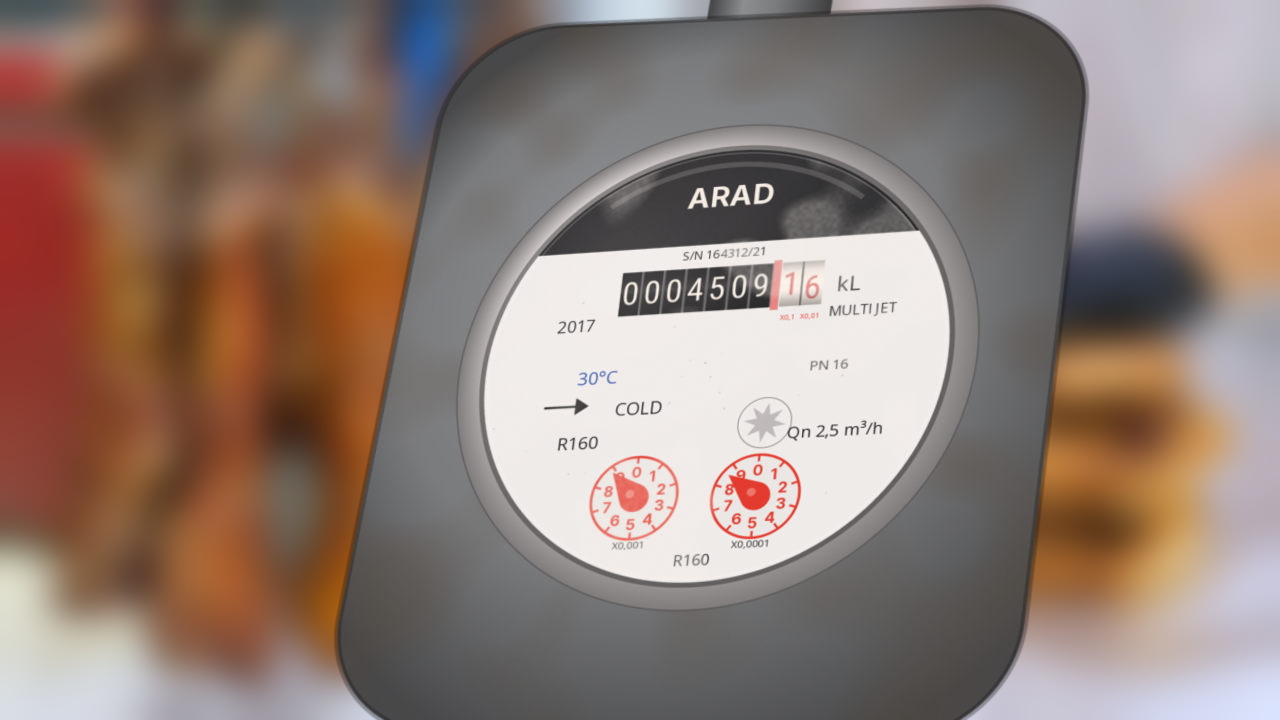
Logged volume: {"value": 4509.1588, "unit": "kL"}
